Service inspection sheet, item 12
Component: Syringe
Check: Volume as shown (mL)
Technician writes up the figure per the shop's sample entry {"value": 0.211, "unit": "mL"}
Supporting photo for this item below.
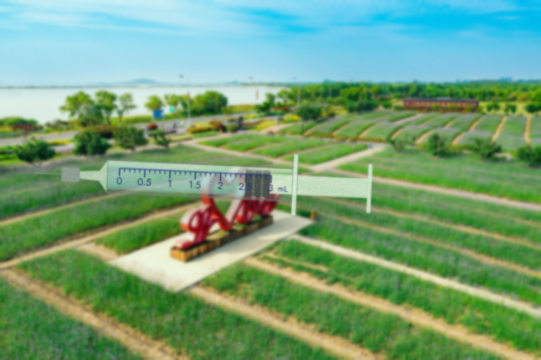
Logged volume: {"value": 2.5, "unit": "mL"}
